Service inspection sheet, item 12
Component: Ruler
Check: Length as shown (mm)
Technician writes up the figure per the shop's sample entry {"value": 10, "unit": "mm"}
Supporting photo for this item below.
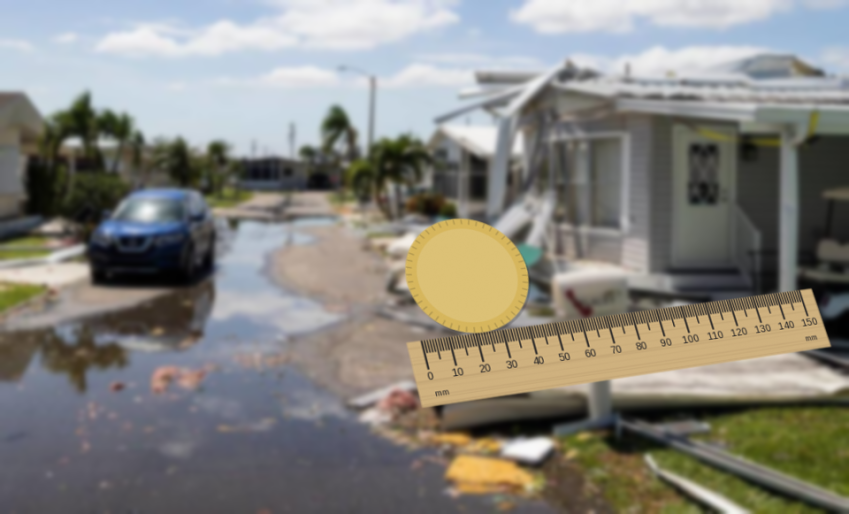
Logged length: {"value": 45, "unit": "mm"}
